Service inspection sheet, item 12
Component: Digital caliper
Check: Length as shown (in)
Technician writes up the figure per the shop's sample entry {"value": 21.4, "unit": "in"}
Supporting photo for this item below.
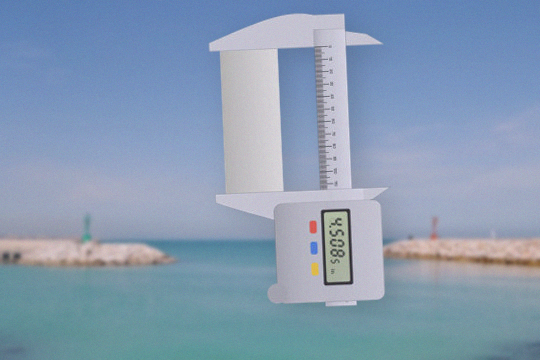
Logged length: {"value": 4.5085, "unit": "in"}
